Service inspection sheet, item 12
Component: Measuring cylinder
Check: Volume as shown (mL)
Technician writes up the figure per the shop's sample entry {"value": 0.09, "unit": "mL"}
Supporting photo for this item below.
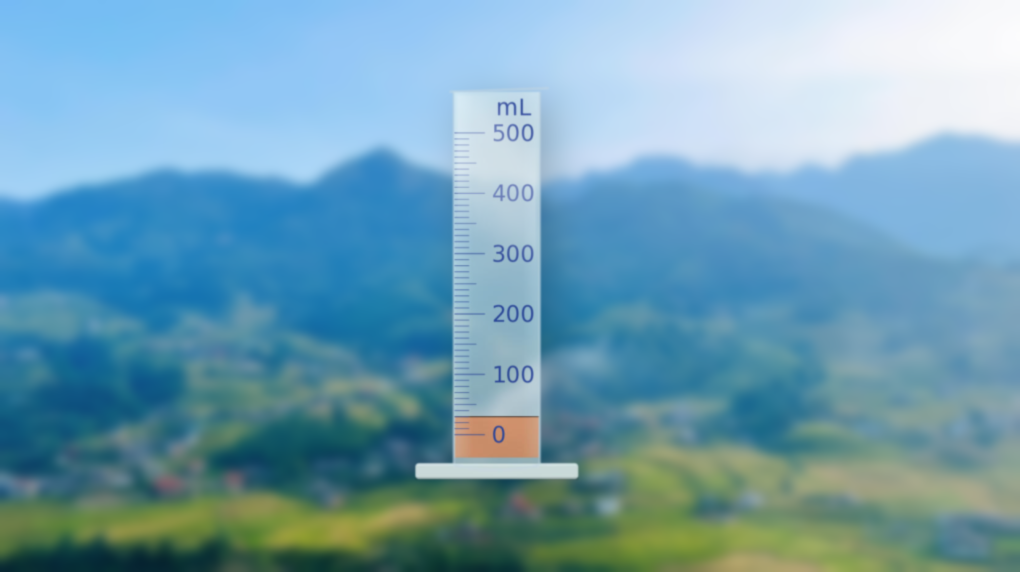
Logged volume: {"value": 30, "unit": "mL"}
